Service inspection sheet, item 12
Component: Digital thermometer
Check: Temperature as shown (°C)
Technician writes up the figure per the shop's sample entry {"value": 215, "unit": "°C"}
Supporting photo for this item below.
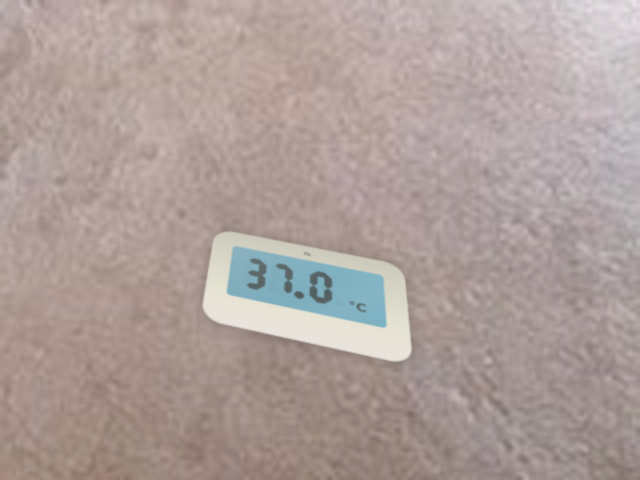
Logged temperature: {"value": 37.0, "unit": "°C"}
